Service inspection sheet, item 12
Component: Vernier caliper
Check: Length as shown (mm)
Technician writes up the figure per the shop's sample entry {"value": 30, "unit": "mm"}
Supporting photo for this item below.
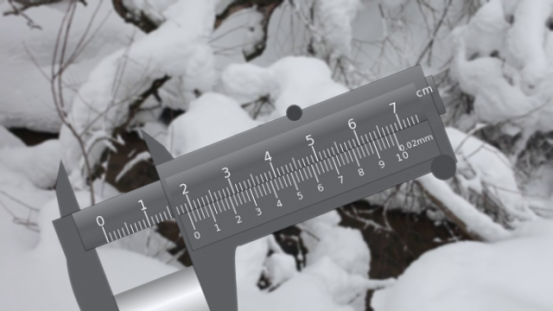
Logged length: {"value": 19.0, "unit": "mm"}
